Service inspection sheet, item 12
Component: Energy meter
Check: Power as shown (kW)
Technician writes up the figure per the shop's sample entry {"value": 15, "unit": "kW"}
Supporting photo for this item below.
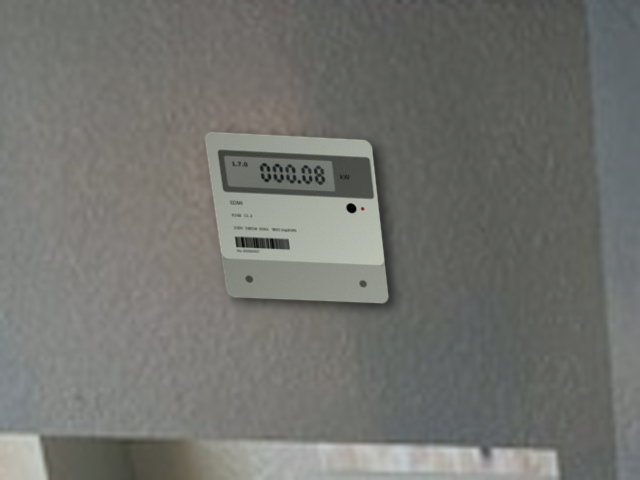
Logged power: {"value": 0.08, "unit": "kW"}
